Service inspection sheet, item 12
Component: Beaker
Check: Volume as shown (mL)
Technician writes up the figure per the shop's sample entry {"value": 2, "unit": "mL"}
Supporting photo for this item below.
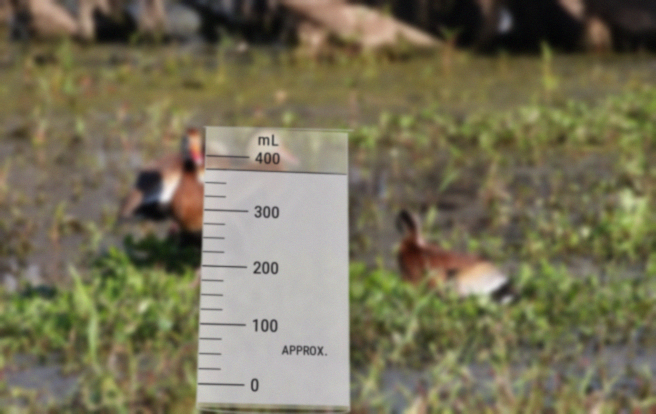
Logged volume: {"value": 375, "unit": "mL"}
